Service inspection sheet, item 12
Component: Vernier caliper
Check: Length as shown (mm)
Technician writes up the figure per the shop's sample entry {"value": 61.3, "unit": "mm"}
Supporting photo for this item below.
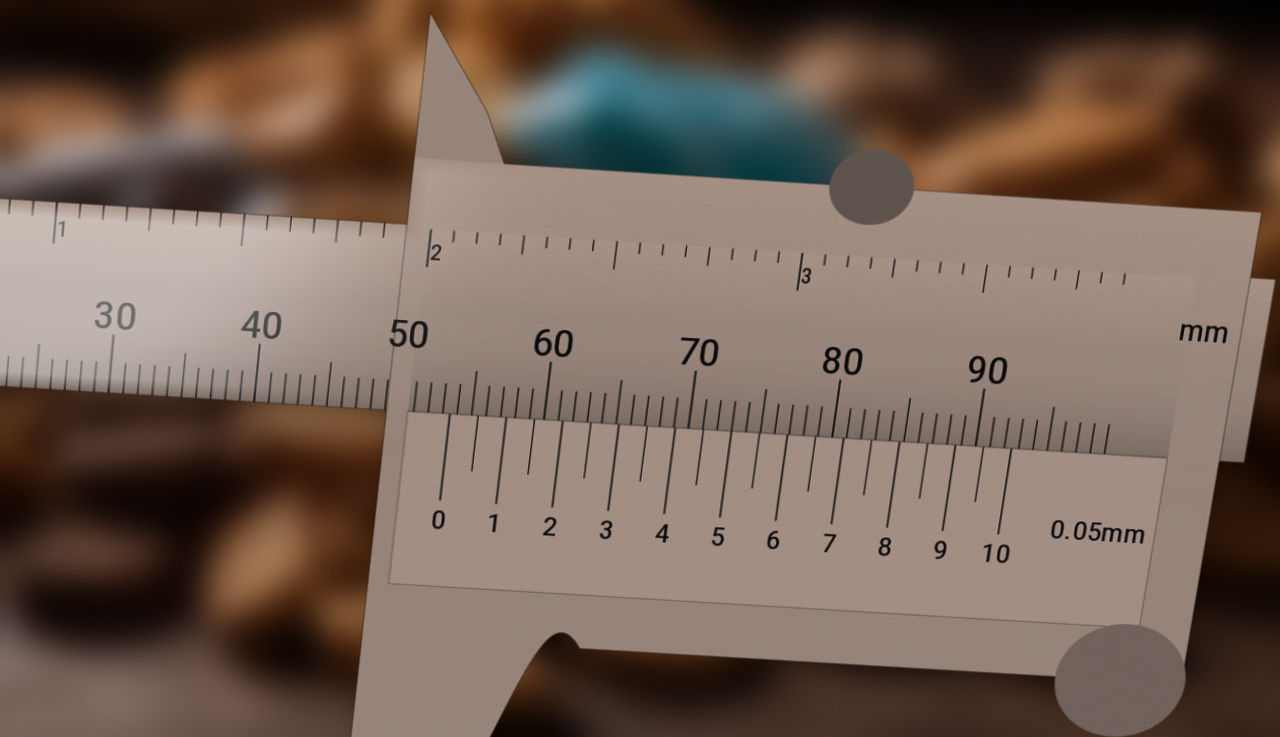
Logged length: {"value": 53.5, "unit": "mm"}
